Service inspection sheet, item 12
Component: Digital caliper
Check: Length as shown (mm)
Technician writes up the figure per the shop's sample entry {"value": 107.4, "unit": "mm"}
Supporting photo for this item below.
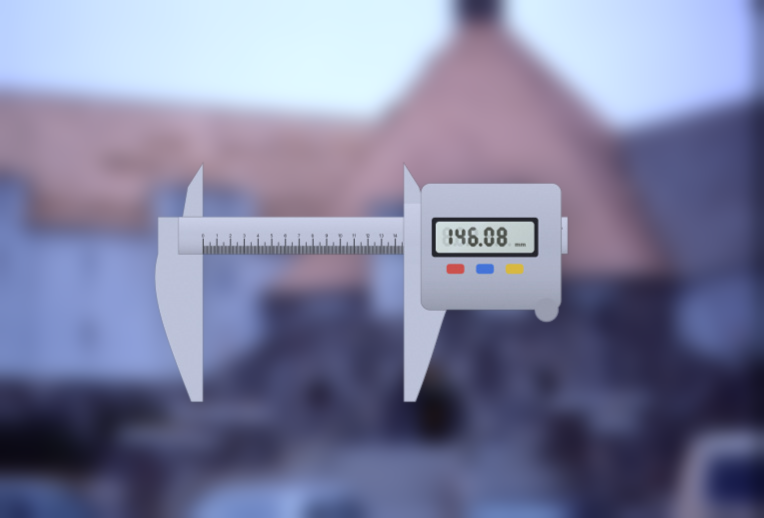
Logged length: {"value": 146.08, "unit": "mm"}
